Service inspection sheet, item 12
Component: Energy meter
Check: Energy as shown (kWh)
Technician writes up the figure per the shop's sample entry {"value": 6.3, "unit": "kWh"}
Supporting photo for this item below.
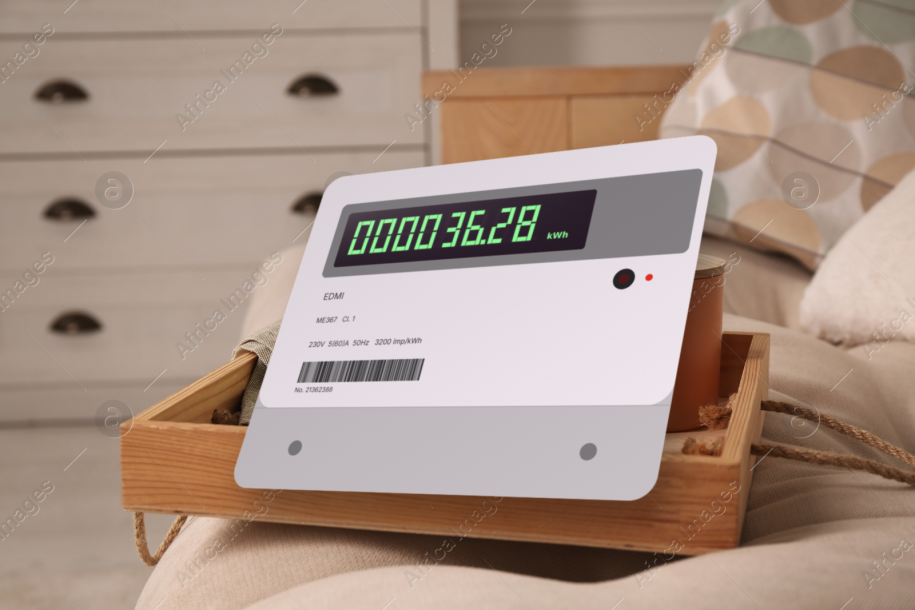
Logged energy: {"value": 36.28, "unit": "kWh"}
